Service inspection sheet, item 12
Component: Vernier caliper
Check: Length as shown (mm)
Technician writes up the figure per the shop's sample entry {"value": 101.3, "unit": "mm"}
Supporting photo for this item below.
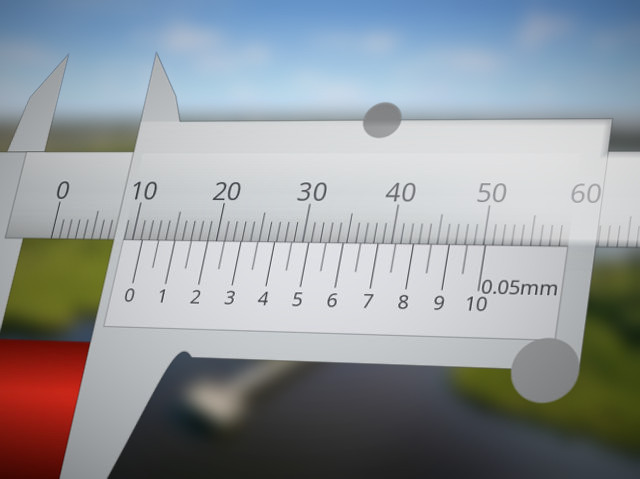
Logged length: {"value": 11.2, "unit": "mm"}
